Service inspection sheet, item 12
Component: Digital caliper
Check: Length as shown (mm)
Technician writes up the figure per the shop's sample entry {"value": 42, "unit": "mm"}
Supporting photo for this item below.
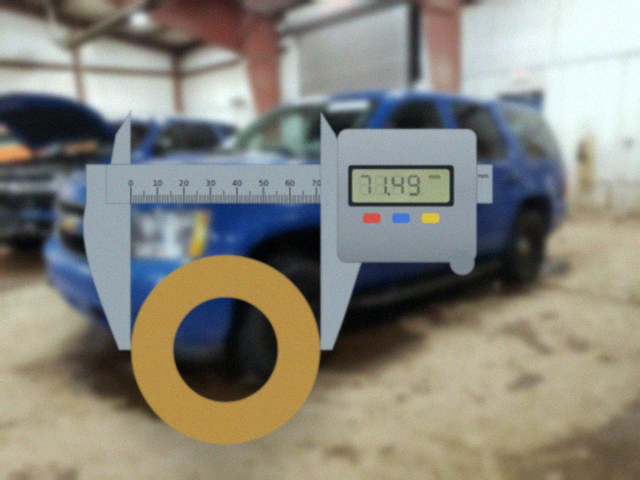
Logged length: {"value": 71.49, "unit": "mm"}
